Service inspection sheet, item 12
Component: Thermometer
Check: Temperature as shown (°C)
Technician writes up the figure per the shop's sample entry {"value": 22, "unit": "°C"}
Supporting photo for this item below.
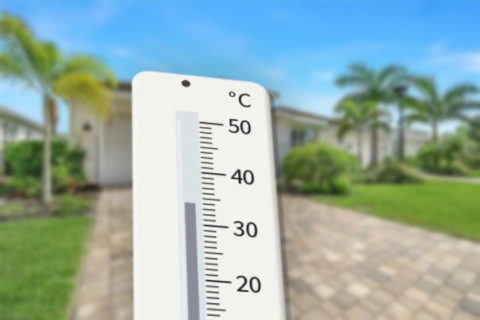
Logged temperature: {"value": 34, "unit": "°C"}
